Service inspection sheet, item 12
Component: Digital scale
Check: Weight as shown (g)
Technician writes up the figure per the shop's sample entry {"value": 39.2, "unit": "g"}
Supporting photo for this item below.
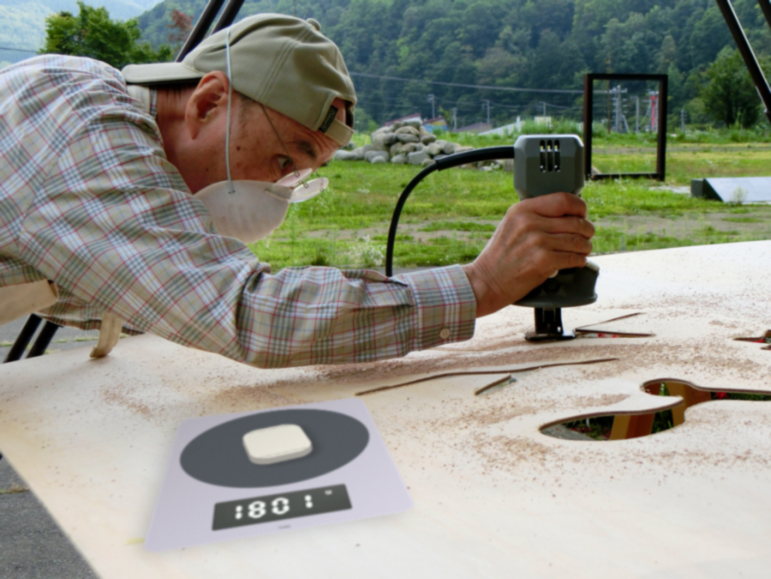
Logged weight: {"value": 1801, "unit": "g"}
